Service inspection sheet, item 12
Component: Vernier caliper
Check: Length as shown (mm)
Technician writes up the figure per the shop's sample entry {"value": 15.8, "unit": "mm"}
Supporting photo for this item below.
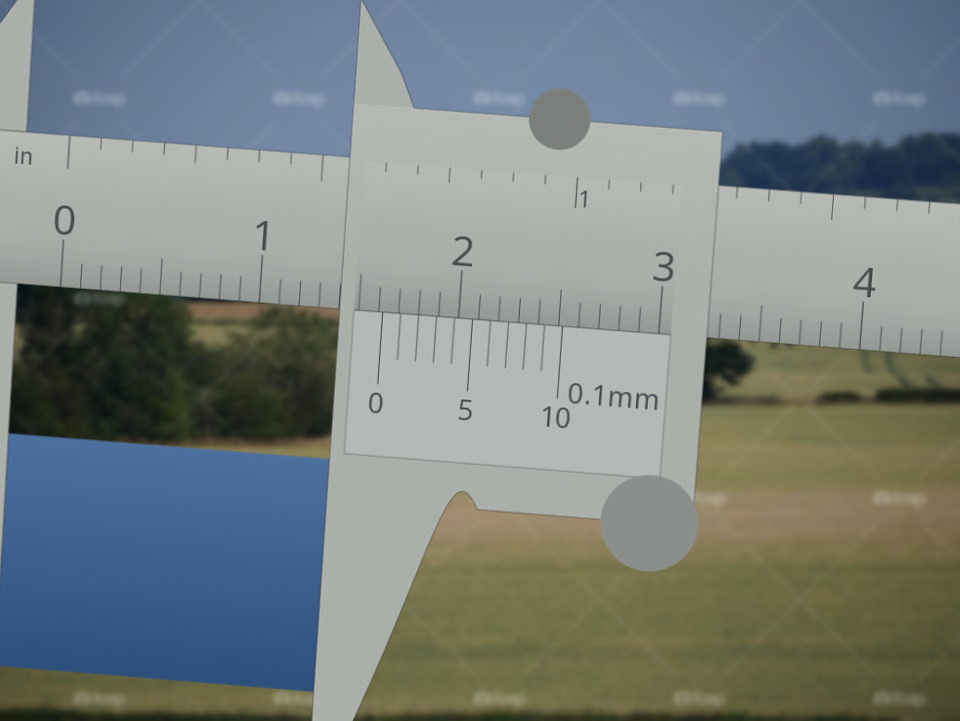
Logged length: {"value": 16.2, "unit": "mm"}
